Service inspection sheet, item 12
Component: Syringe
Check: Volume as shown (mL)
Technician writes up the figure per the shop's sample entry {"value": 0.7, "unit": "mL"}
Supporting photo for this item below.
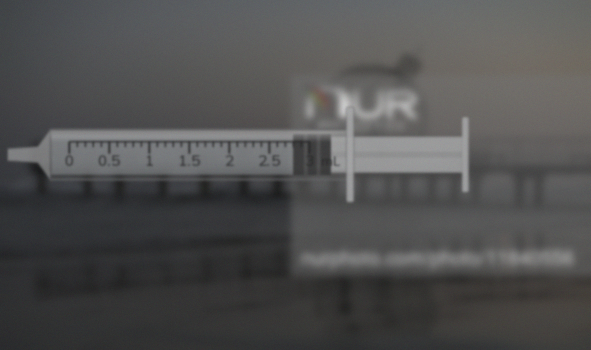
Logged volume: {"value": 2.8, "unit": "mL"}
